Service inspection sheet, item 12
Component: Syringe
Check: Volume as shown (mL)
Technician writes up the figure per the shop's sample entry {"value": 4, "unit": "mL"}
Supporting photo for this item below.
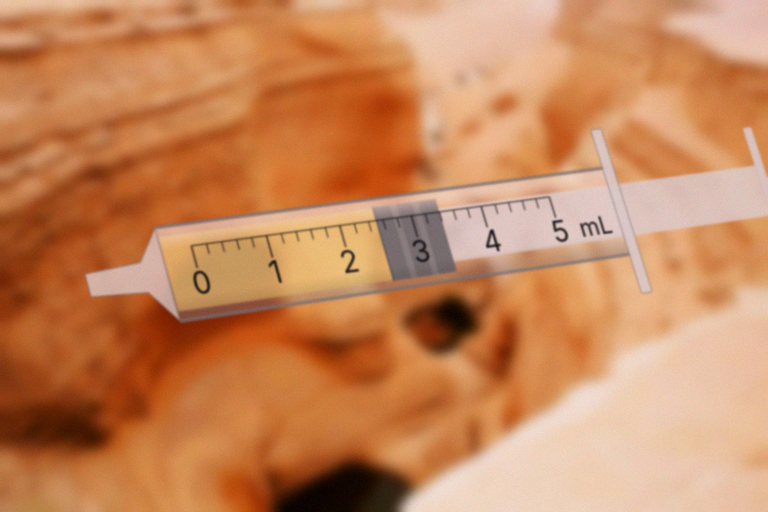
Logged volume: {"value": 2.5, "unit": "mL"}
